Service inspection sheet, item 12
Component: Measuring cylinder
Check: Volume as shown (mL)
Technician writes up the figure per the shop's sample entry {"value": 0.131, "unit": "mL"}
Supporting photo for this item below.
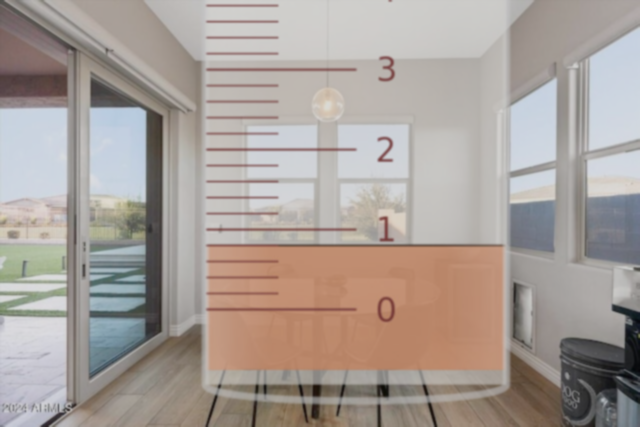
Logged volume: {"value": 0.8, "unit": "mL"}
